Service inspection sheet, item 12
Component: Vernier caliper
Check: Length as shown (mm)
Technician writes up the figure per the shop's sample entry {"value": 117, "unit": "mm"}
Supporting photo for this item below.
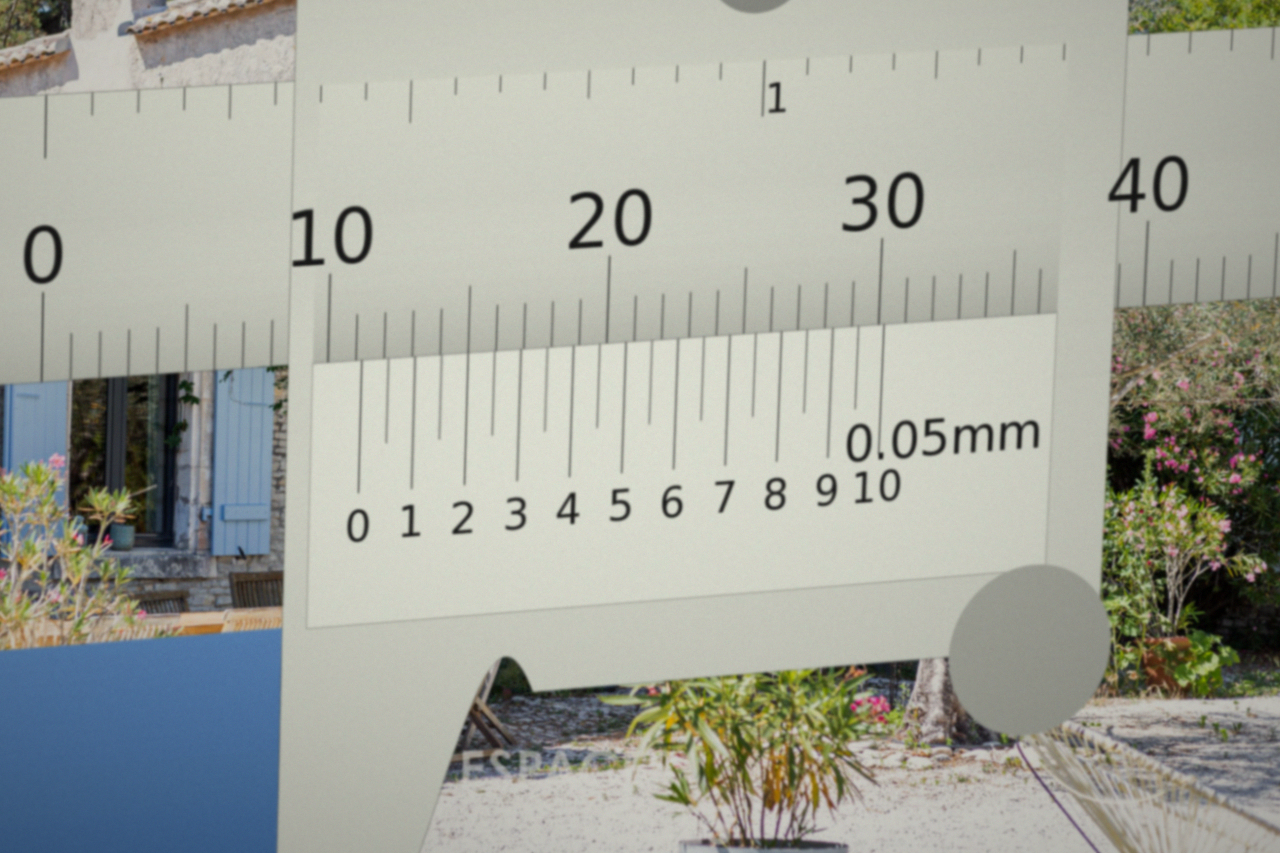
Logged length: {"value": 11.2, "unit": "mm"}
